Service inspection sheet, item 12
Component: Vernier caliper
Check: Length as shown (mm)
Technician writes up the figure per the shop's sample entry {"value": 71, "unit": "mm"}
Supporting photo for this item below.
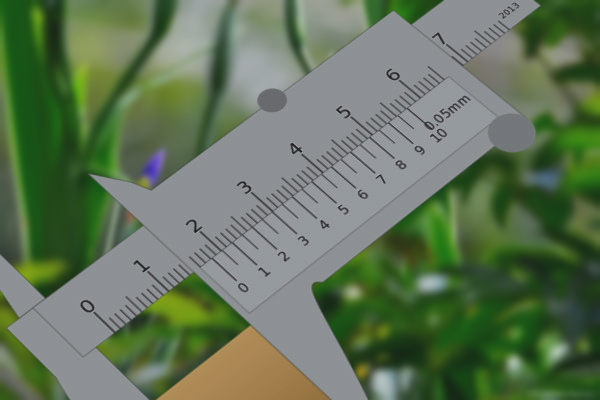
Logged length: {"value": 18.2, "unit": "mm"}
